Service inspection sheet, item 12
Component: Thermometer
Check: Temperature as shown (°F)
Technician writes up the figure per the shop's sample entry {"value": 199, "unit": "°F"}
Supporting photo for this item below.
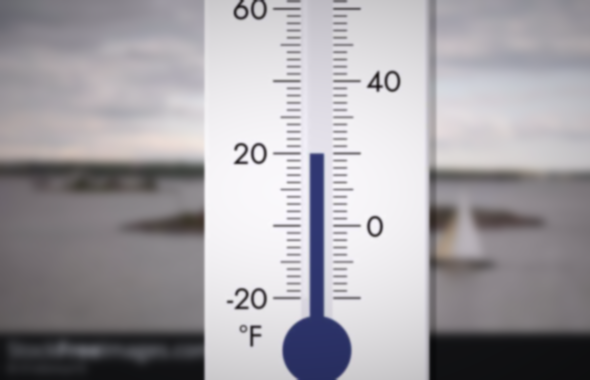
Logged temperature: {"value": 20, "unit": "°F"}
